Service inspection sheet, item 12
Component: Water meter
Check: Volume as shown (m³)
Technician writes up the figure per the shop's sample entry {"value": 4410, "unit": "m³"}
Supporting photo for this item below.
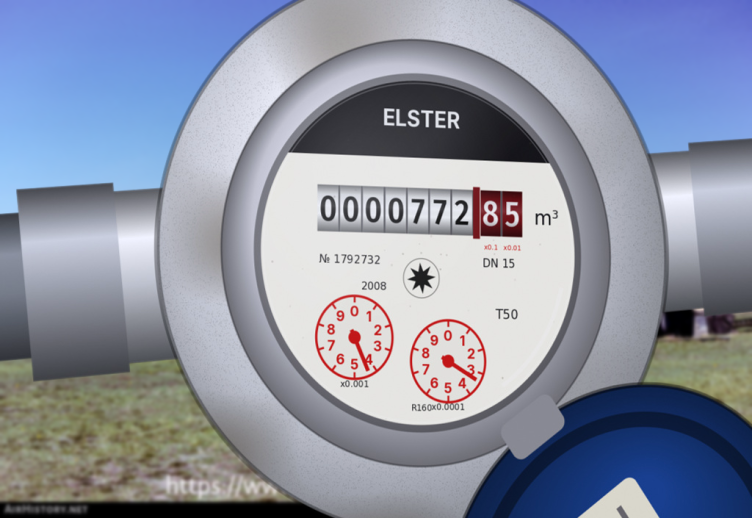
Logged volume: {"value": 772.8543, "unit": "m³"}
